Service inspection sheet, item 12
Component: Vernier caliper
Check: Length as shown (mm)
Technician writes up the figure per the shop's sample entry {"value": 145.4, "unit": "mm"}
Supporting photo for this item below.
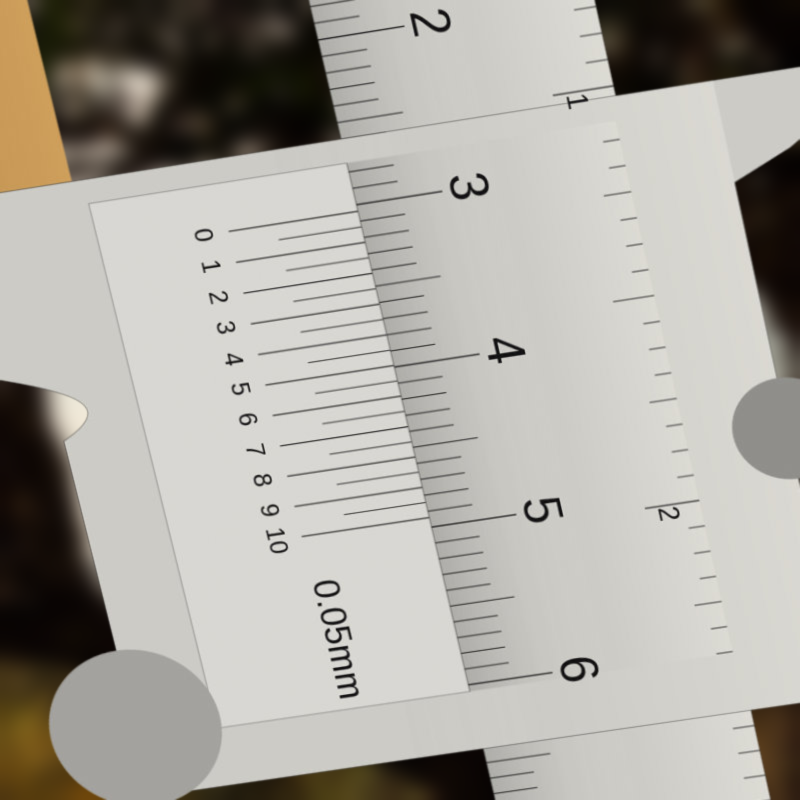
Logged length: {"value": 30.4, "unit": "mm"}
